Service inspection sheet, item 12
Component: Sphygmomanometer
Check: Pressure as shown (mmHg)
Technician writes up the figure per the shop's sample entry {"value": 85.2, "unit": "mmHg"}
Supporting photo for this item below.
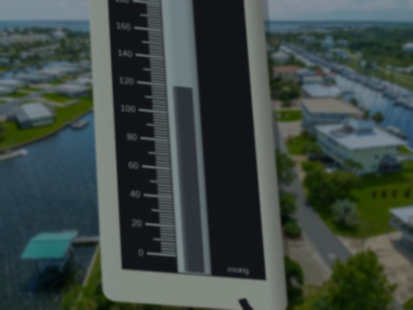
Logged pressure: {"value": 120, "unit": "mmHg"}
